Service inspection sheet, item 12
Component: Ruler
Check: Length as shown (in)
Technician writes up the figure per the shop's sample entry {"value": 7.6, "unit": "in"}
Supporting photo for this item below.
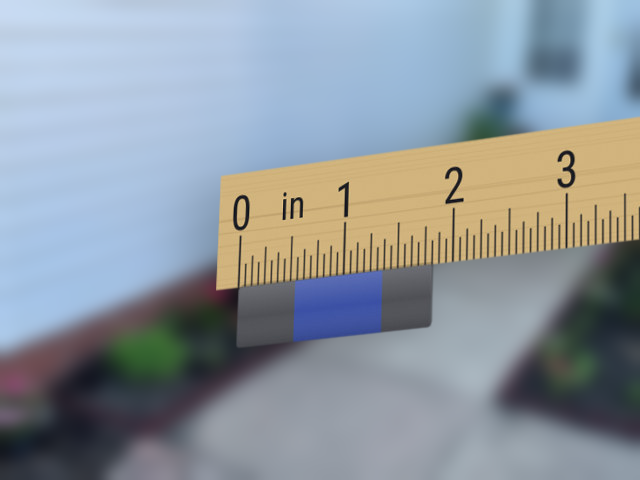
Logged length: {"value": 1.8125, "unit": "in"}
